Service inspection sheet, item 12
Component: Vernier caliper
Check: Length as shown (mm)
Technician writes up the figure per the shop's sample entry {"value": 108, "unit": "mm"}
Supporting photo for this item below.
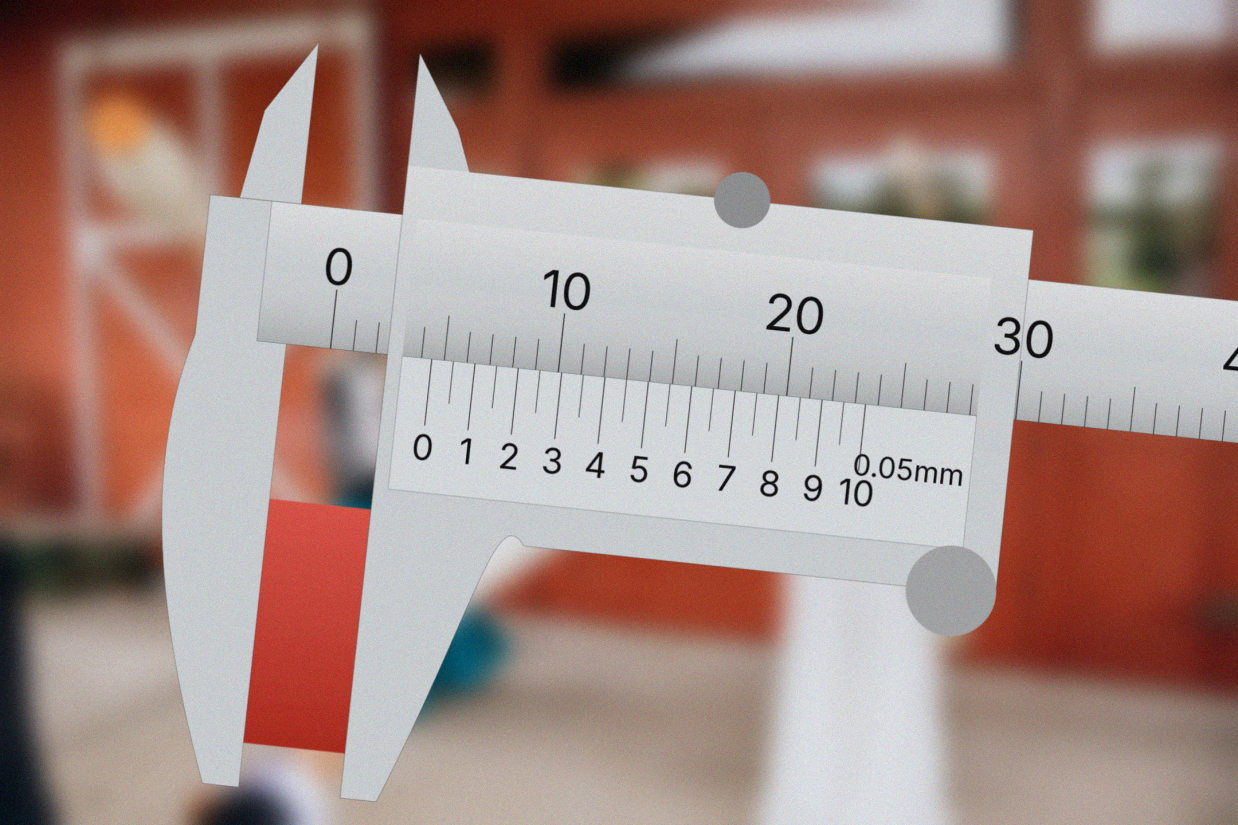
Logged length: {"value": 4.45, "unit": "mm"}
